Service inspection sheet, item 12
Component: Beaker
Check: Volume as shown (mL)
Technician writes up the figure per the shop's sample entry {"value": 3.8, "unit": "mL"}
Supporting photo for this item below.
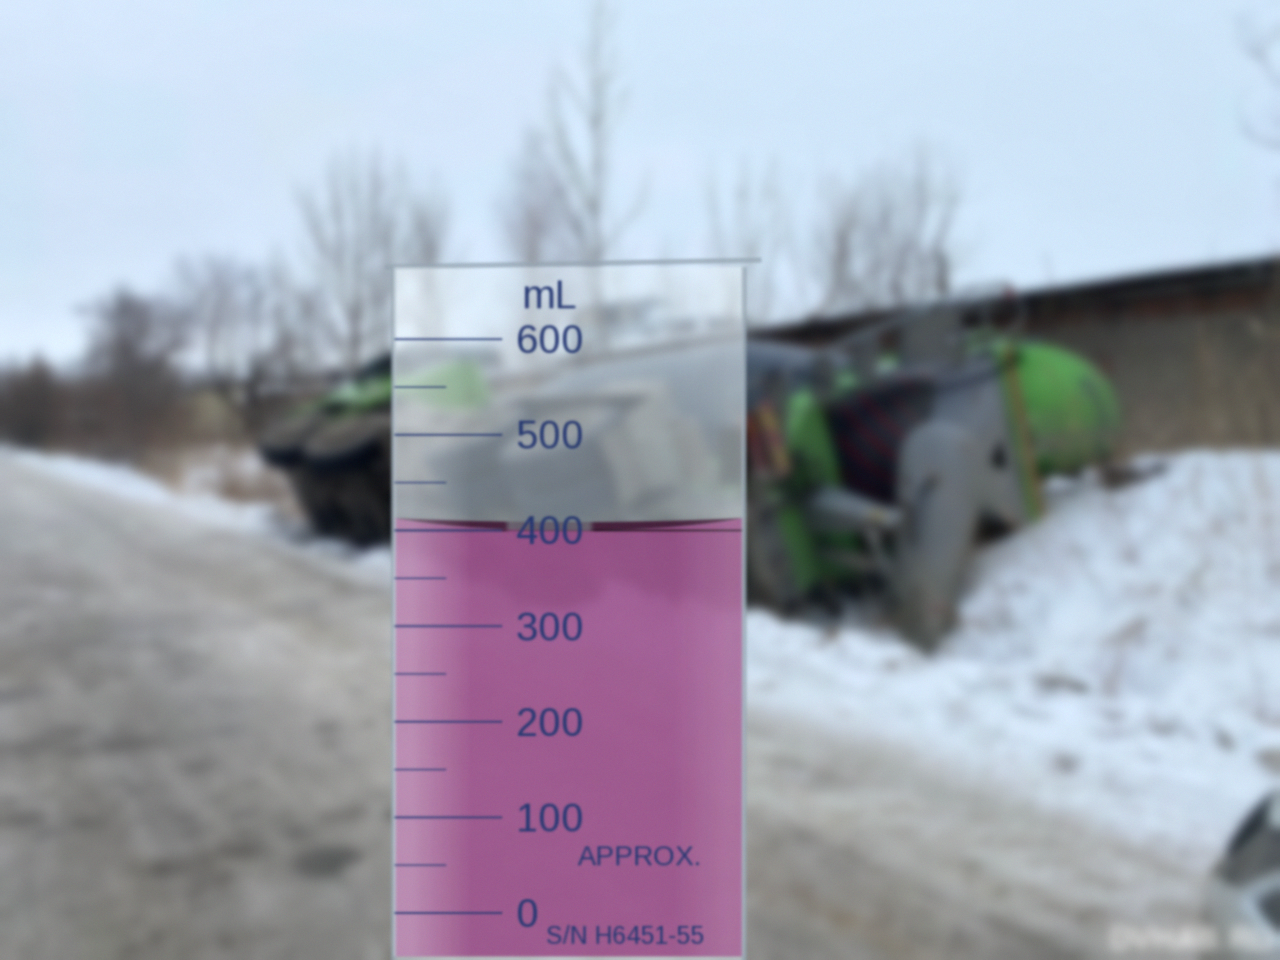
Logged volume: {"value": 400, "unit": "mL"}
